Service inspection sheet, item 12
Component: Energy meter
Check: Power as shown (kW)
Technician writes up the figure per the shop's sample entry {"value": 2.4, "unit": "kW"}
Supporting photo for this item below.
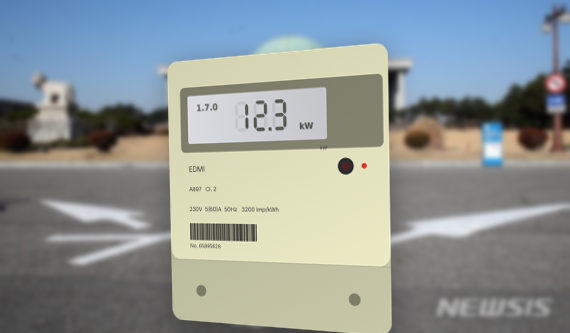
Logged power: {"value": 12.3, "unit": "kW"}
